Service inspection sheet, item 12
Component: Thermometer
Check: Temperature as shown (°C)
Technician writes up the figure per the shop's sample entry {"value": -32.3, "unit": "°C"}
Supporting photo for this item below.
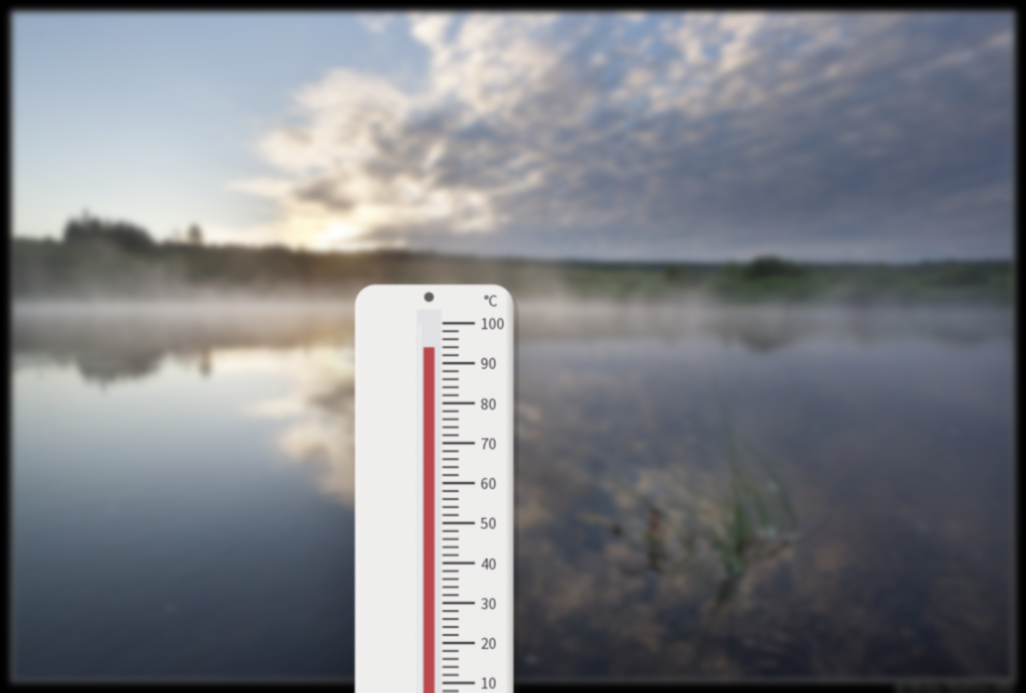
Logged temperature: {"value": 94, "unit": "°C"}
